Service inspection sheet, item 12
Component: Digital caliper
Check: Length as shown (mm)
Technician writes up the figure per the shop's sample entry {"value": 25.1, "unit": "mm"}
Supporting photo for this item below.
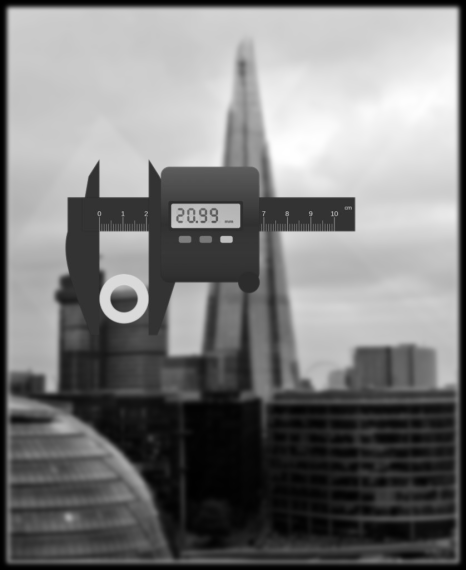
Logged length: {"value": 20.99, "unit": "mm"}
